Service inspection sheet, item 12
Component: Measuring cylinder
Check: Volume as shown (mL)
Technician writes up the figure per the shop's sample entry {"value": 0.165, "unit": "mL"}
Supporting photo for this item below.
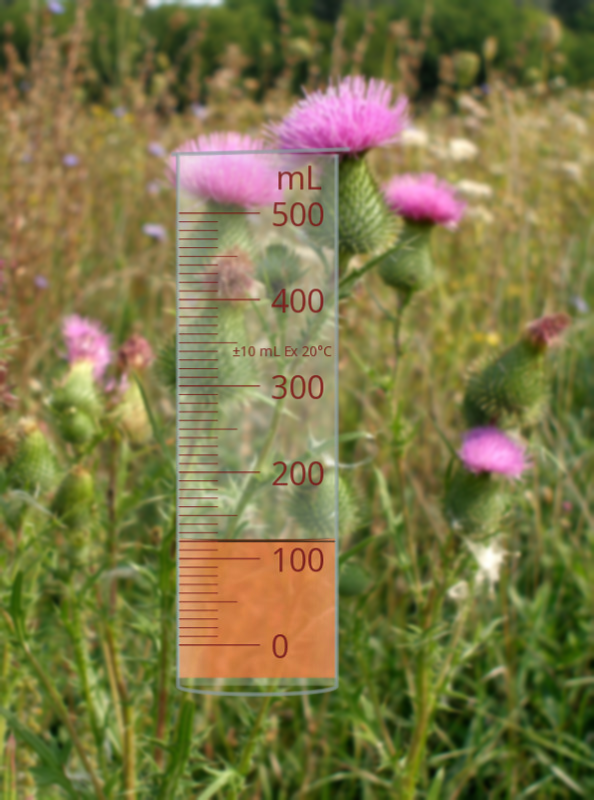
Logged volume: {"value": 120, "unit": "mL"}
